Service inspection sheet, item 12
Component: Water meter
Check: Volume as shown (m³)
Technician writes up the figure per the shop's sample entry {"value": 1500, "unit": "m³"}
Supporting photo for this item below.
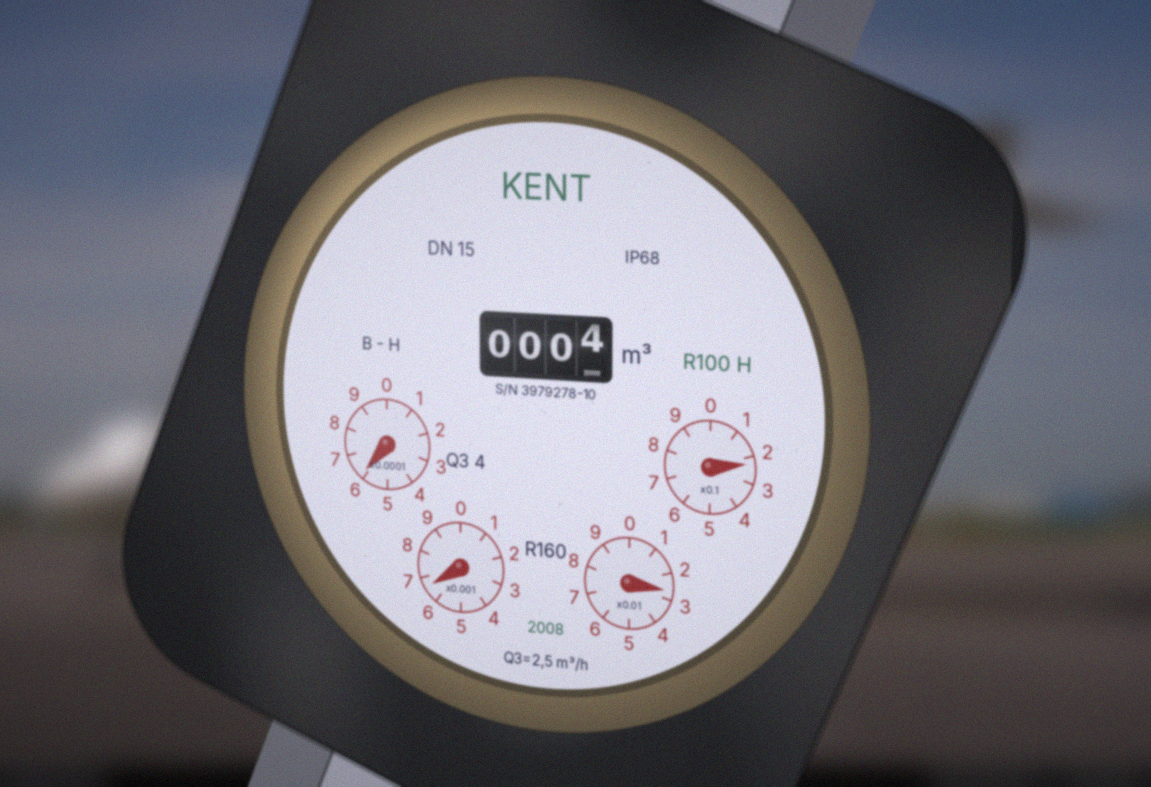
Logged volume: {"value": 4.2266, "unit": "m³"}
